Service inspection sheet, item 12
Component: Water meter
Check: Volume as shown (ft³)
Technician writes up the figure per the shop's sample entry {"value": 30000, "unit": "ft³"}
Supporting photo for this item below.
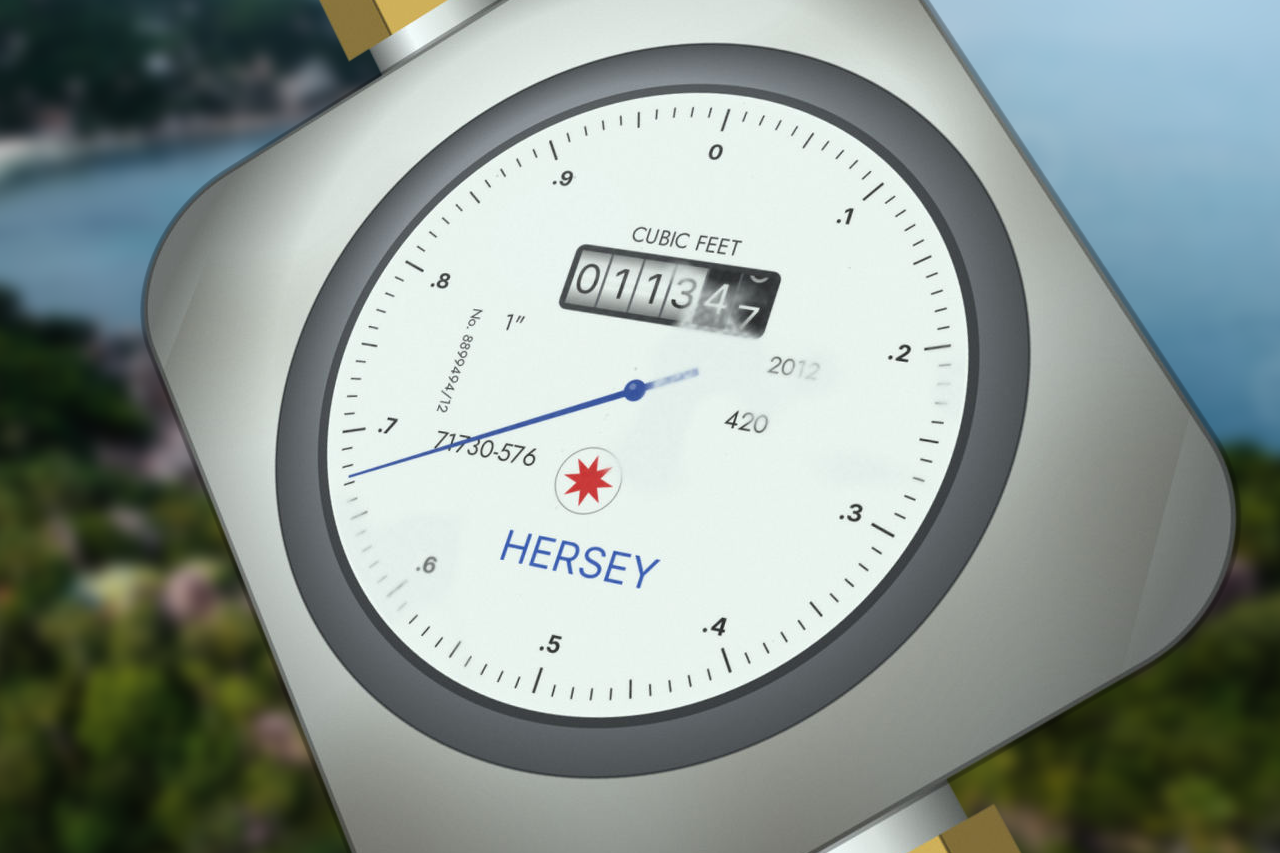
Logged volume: {"value": 11346.67, "unit": "ft³"}
